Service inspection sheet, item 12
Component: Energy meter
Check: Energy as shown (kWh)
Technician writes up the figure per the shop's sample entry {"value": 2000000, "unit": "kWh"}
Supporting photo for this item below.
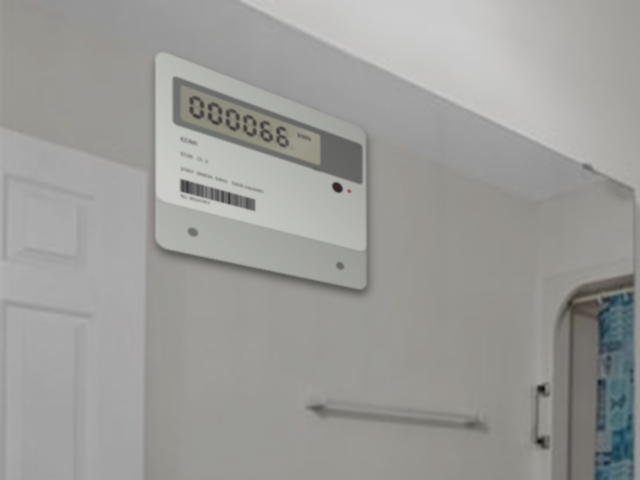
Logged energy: {"value": 66, "unit": "kWh"}
